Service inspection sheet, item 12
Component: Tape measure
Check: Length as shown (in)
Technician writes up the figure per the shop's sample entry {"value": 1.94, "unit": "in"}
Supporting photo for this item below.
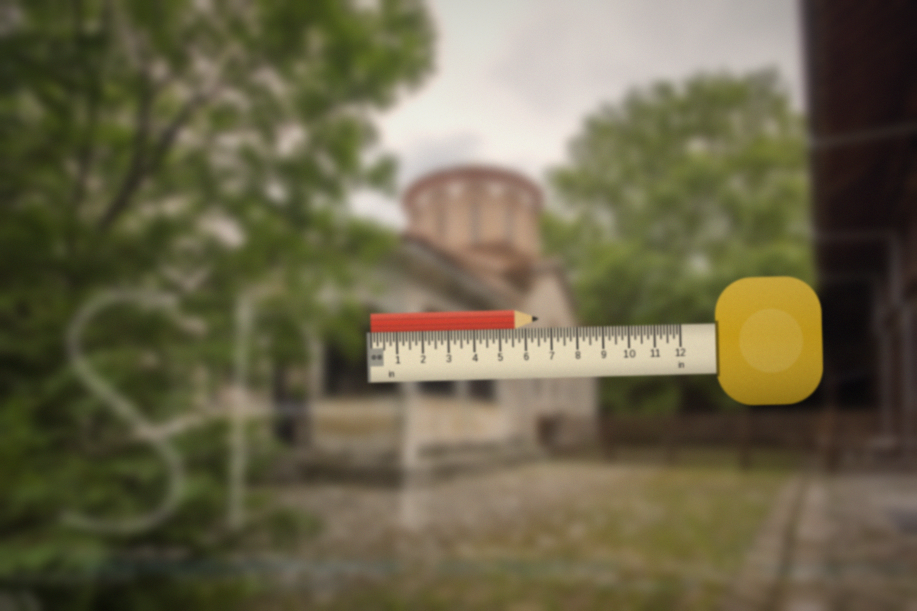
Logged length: {"value": 6.5, "unit": "in"}
